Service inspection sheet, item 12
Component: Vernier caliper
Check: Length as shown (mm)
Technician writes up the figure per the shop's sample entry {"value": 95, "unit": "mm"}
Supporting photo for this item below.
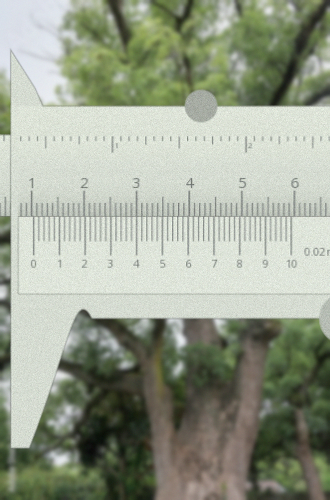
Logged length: {"value": 10.4, "unit": "mm"}
